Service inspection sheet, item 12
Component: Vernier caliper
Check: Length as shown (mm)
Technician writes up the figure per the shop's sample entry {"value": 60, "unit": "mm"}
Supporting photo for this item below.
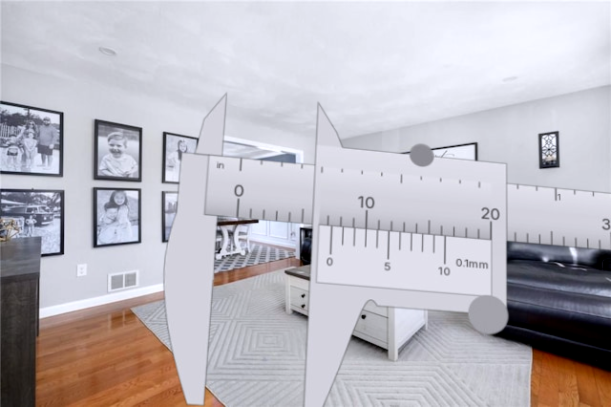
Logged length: {"value": 7.3, "unit": "mm"}
